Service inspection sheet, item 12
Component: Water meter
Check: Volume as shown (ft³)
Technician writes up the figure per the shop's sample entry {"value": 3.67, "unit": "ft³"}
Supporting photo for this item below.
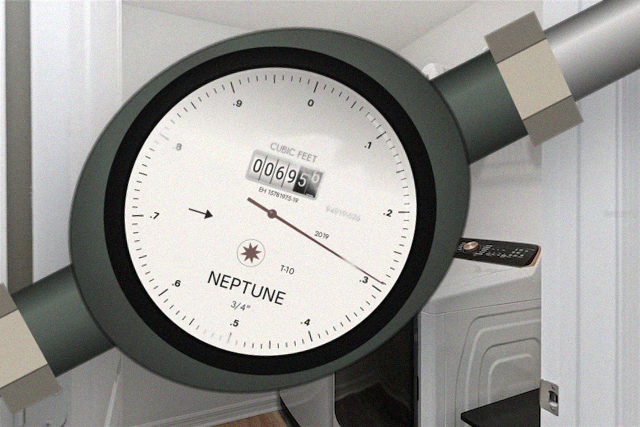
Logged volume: {"value": 6956.29, "unit": "ft³"}
